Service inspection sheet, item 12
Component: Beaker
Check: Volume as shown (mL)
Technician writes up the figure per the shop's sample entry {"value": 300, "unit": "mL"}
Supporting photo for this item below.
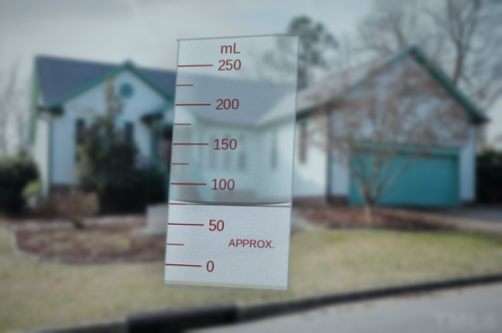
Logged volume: {"value": 75, "unit": "mL"}
